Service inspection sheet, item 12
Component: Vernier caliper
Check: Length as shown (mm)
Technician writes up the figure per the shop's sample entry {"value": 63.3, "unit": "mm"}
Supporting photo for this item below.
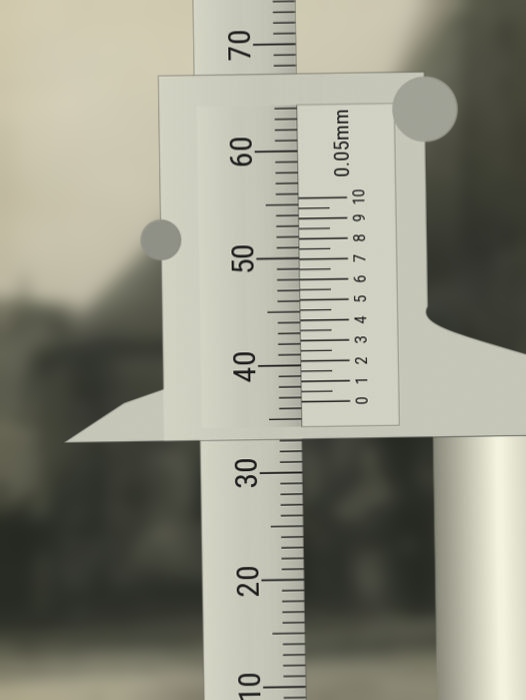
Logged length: {"value": 36.6, "unit": "mm"}
